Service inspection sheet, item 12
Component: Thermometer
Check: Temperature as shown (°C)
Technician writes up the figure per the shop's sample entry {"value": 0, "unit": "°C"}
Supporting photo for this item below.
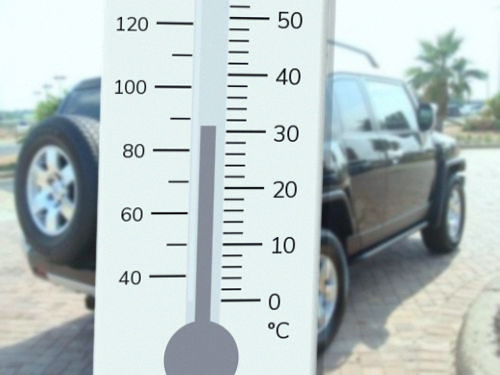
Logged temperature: {"value": 31, "unit": "°C"}
